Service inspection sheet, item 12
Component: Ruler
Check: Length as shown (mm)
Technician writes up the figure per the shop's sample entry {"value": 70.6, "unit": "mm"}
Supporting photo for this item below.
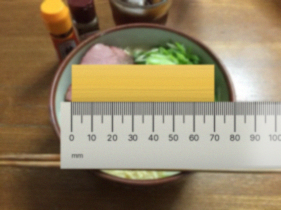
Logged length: {"value": 70, "unit": "mm"}
